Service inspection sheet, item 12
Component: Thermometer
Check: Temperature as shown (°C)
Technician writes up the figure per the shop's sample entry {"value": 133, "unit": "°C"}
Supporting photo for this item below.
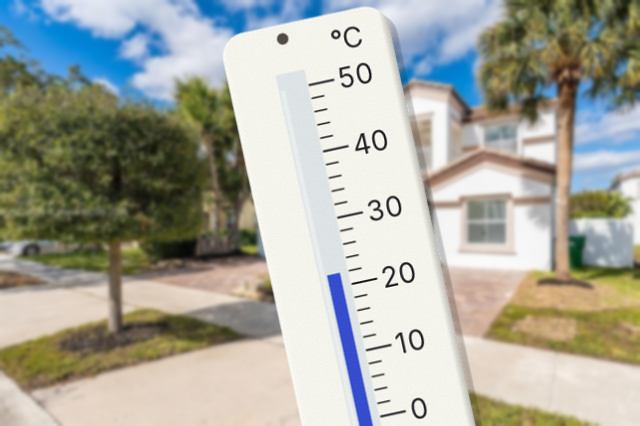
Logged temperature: {"value": 22, "unit": "°C"}
